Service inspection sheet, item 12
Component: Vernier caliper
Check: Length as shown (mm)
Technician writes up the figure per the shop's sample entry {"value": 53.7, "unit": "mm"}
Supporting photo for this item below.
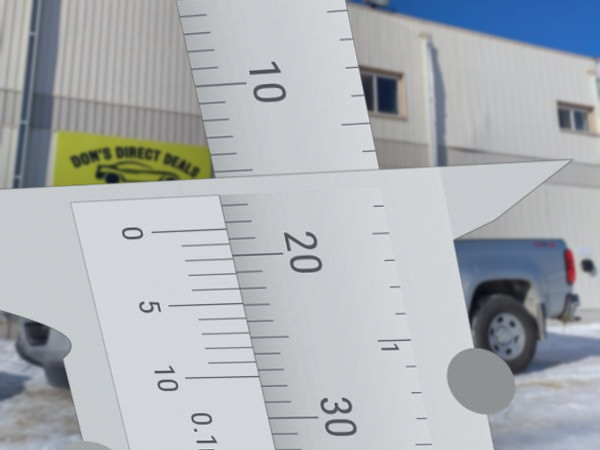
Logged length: {"value": 18.4, "unit": "mm"}
